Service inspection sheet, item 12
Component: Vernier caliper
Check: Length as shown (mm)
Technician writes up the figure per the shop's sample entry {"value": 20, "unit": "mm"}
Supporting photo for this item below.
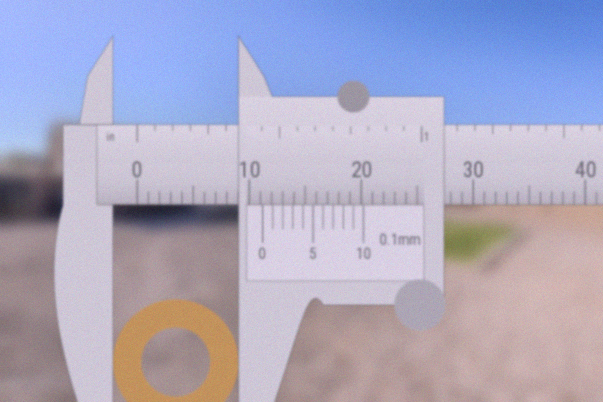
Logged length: {"value": 11.2, "unit": "mm"}
